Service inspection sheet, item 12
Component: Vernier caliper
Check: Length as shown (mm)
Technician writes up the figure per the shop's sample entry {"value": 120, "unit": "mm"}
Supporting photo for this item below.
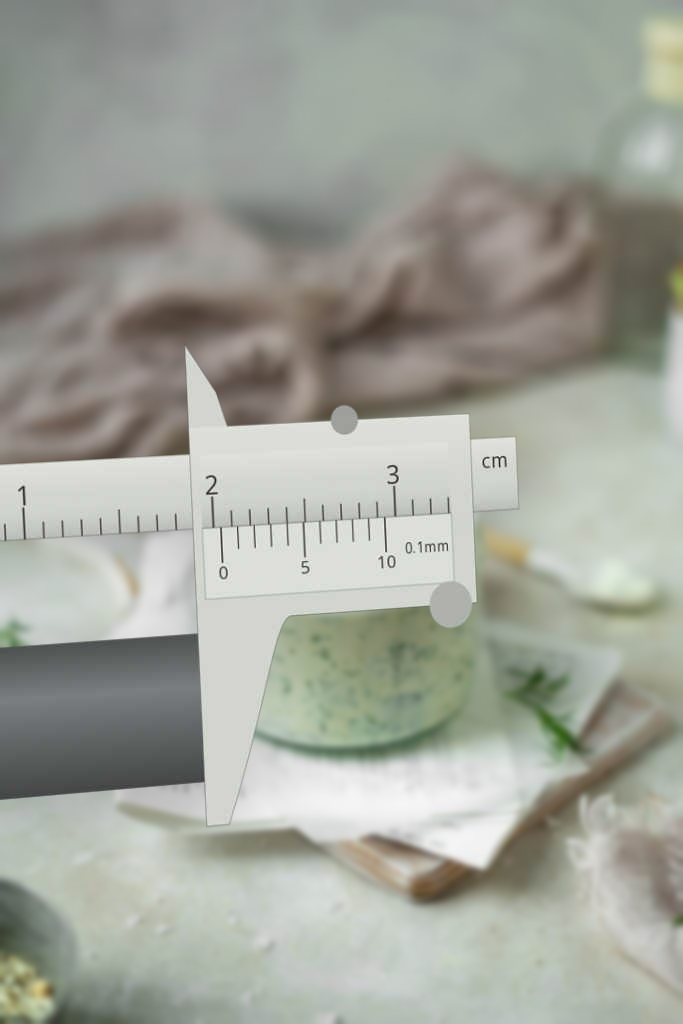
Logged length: {"value": 20.4, "unit": "mm"}
